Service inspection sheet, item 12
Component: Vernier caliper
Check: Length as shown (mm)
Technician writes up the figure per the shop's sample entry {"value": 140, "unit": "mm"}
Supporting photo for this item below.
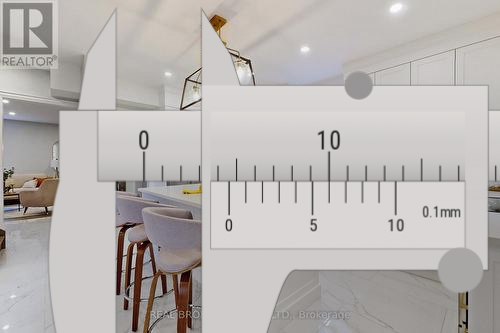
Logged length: {"value": 4.6, "unit": "mm"}
